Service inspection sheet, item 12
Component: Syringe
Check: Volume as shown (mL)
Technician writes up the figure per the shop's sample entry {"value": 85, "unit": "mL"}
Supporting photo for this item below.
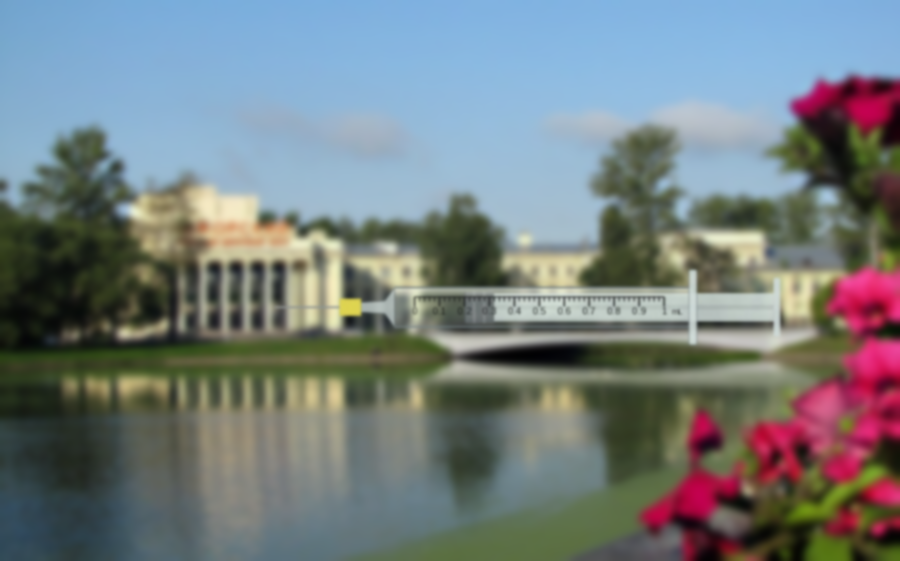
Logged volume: {"value": 0.2, "unit": "mL"}
